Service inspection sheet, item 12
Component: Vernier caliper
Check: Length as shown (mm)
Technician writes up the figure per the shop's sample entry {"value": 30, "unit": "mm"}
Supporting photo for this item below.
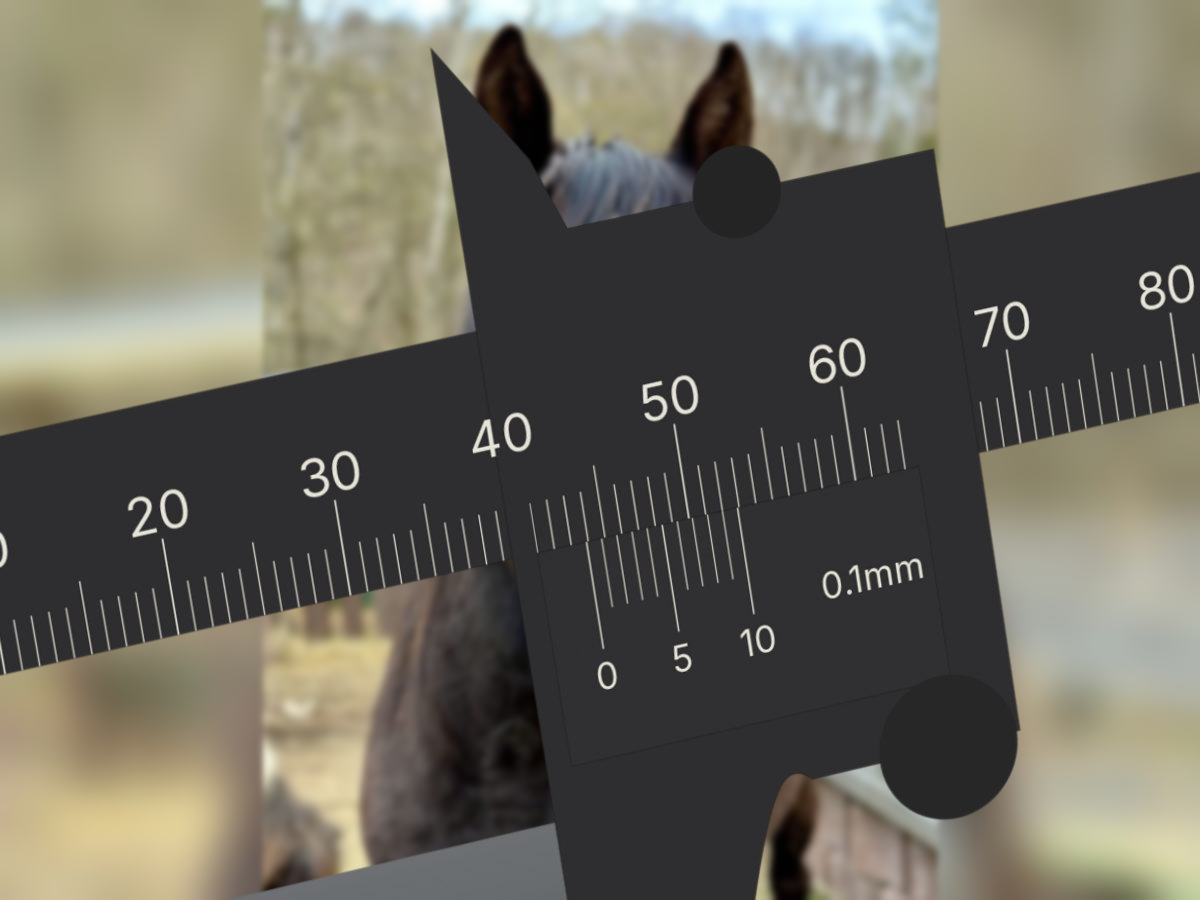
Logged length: {"value": 43.9, "unit": "mm"}
